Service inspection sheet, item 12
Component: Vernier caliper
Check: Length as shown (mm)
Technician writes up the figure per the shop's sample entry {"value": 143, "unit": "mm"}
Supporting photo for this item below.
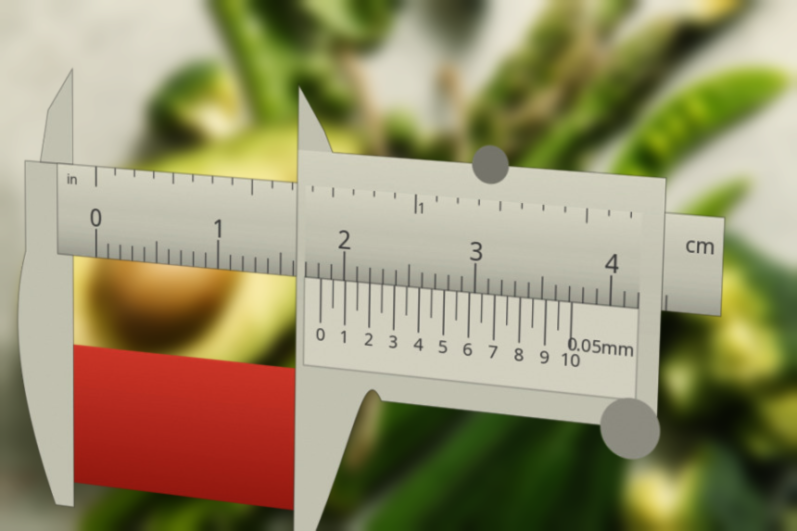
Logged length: {"value": 18.2, "unit": "mm"}
